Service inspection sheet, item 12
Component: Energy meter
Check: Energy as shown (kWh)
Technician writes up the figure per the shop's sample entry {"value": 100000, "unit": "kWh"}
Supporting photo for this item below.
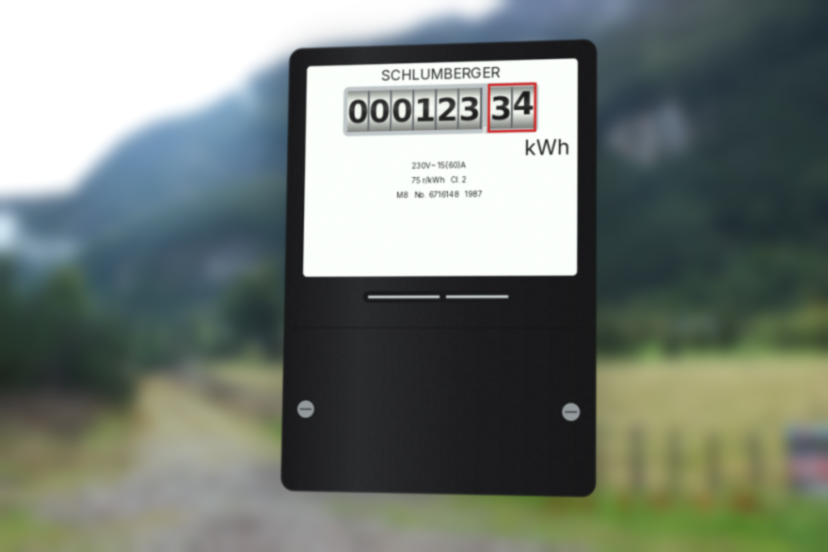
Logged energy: {"value": 123.34, "unit": "kWh"}
